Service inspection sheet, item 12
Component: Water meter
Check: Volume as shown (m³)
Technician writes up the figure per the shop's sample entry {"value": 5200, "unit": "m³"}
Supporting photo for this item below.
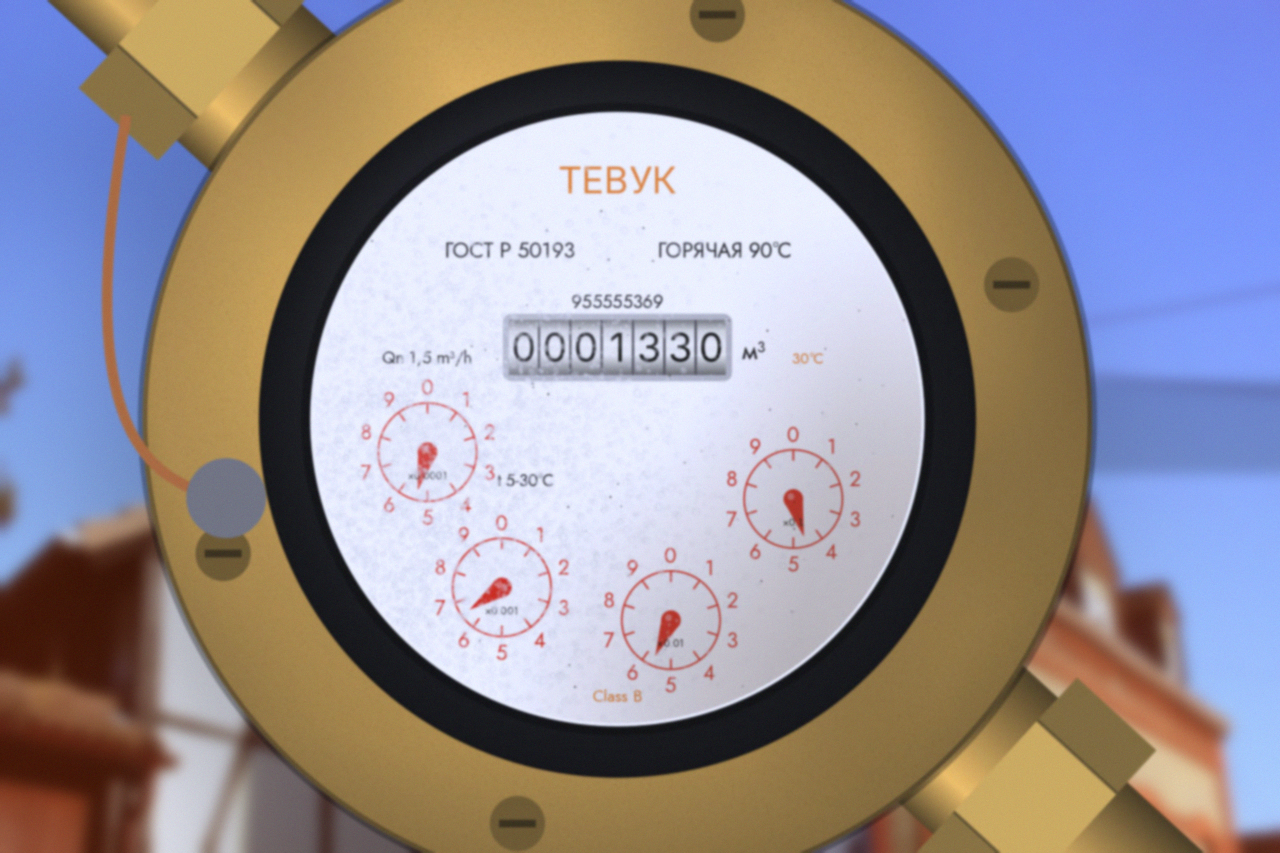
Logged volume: {"value": 1330.4565, "unit": "m³"}
